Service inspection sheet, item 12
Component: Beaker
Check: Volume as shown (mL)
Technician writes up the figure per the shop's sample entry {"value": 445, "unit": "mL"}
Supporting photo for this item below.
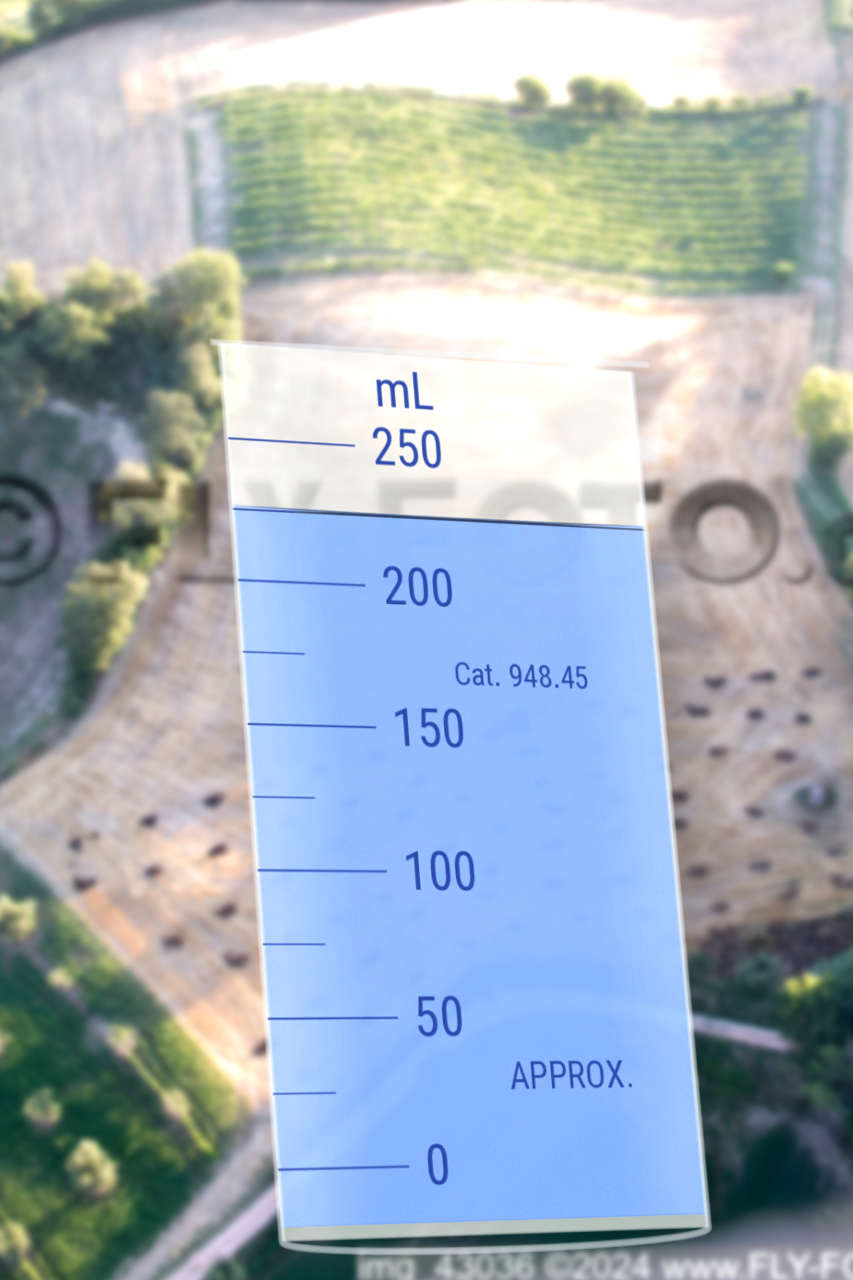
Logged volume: {"value": 225, "unit": "mL"}
